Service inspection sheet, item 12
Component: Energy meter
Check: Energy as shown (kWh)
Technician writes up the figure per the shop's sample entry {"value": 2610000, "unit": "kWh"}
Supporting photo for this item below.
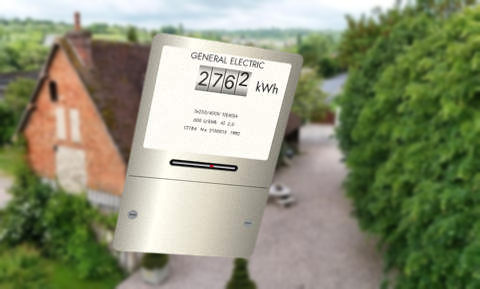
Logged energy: {"value": 2762, "unit": "kWh"}
